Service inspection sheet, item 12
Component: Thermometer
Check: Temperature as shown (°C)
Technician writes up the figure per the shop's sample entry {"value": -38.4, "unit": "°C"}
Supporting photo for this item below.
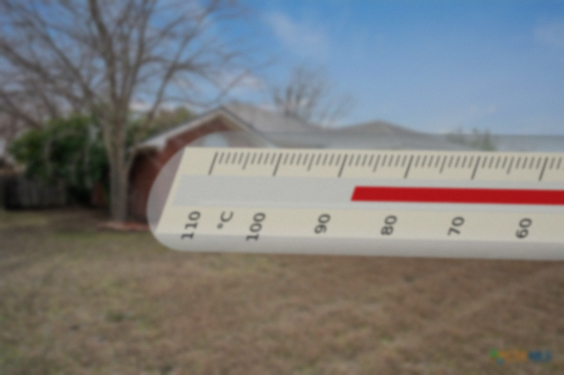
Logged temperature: {"value": 87, "unit": "°C"}
